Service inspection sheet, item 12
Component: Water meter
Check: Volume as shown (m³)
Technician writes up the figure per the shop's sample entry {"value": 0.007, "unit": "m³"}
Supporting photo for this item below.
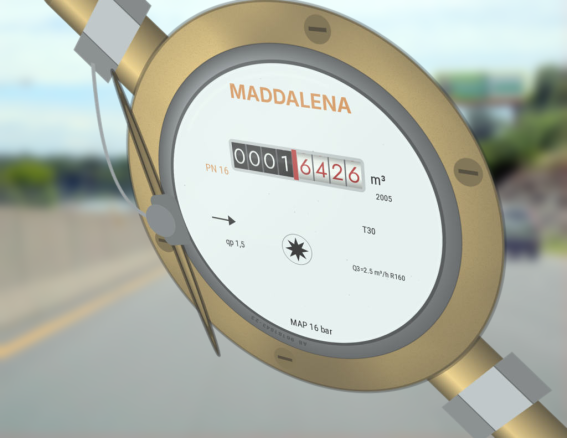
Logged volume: {"value": 1.6426, "unit": "m³"}
